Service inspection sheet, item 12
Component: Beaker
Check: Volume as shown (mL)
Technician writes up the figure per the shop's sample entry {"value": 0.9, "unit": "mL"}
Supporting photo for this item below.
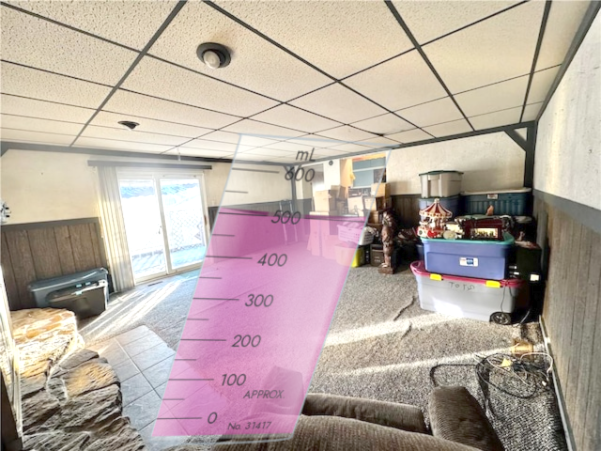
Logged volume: {"value": 500, "unit": "mL"}
